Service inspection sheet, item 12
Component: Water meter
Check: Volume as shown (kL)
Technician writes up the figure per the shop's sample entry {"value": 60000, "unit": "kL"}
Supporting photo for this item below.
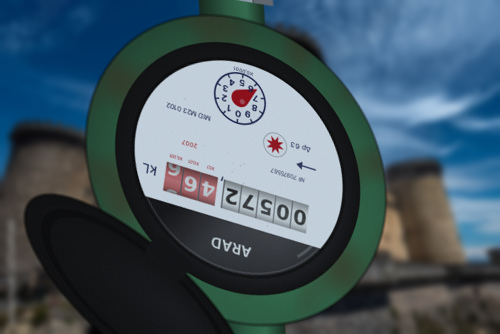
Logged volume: {"value": 572.4656, "unit": "kL"}
